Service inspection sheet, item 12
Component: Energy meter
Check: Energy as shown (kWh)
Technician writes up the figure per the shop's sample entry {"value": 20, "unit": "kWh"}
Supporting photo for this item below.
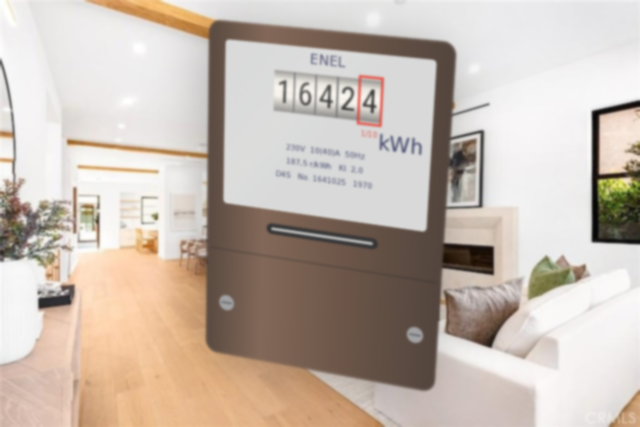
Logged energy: {"value": 1642.4, "unit": "kWh"}
